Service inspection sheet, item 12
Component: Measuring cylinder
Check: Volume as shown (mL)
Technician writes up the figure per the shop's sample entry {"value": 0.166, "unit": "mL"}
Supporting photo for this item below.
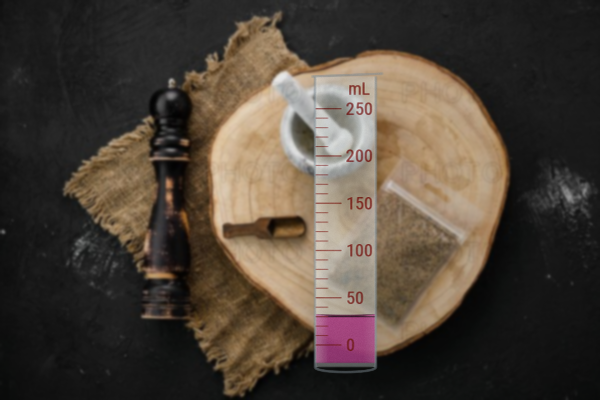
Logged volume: {"value": 30, "unit": "mL"}
